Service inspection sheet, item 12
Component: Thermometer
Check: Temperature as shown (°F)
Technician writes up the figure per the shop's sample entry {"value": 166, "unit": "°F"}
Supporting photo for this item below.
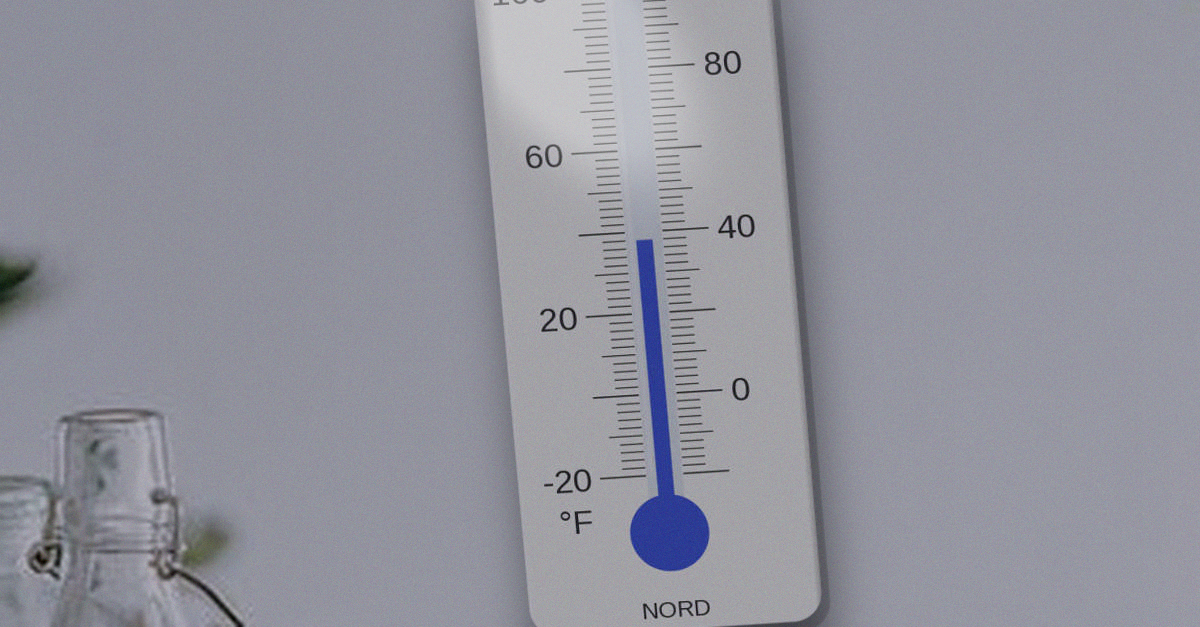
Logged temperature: {"value": 38, "unit": "°F"}
